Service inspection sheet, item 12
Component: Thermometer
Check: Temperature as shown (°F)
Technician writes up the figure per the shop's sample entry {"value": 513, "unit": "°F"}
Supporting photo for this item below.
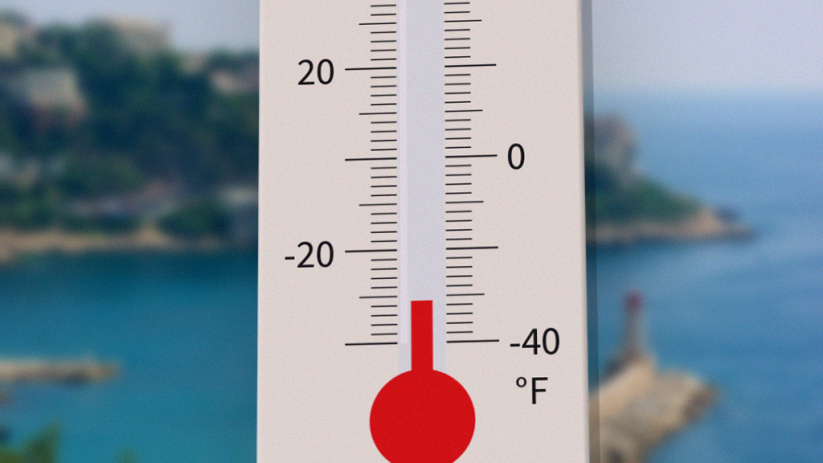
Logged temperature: {"value": -31, "unit": "°F"}
